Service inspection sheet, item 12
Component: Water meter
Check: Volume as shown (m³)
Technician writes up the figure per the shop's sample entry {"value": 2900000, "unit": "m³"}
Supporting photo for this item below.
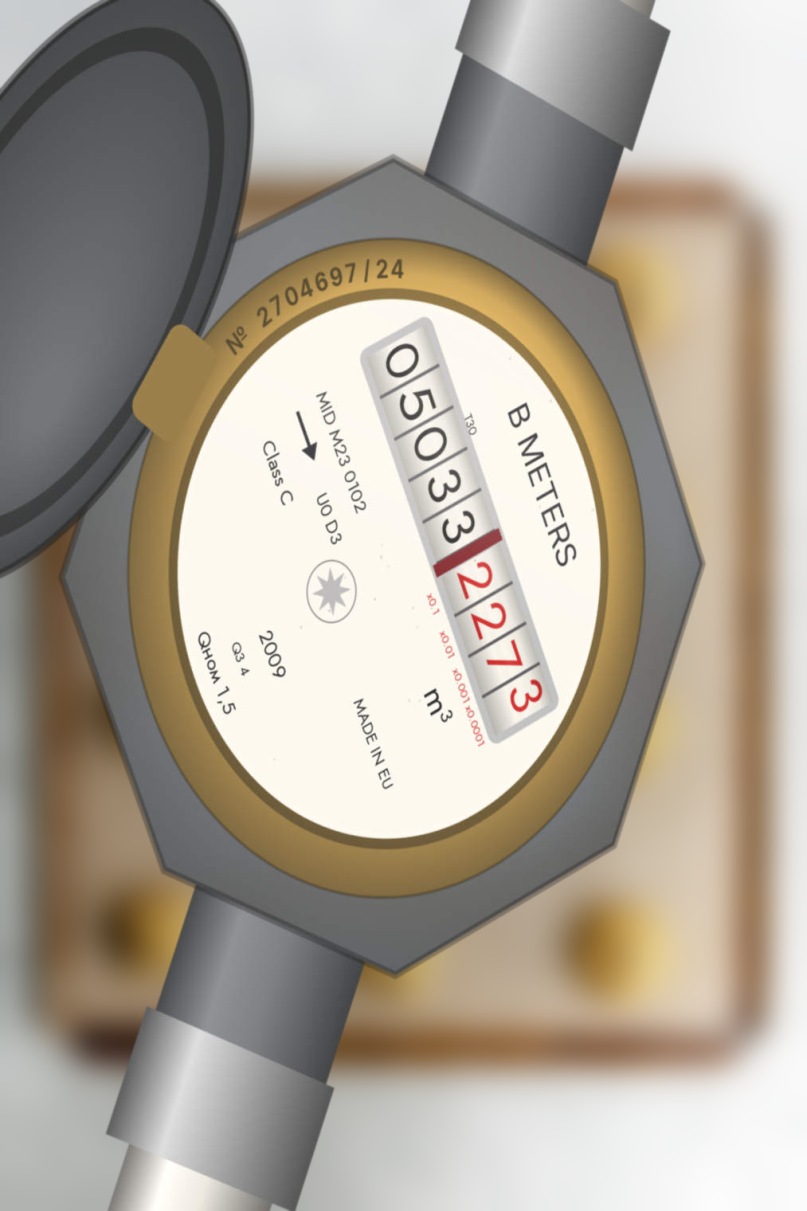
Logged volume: {"value": 5033.2273, "unit": "m³"}
